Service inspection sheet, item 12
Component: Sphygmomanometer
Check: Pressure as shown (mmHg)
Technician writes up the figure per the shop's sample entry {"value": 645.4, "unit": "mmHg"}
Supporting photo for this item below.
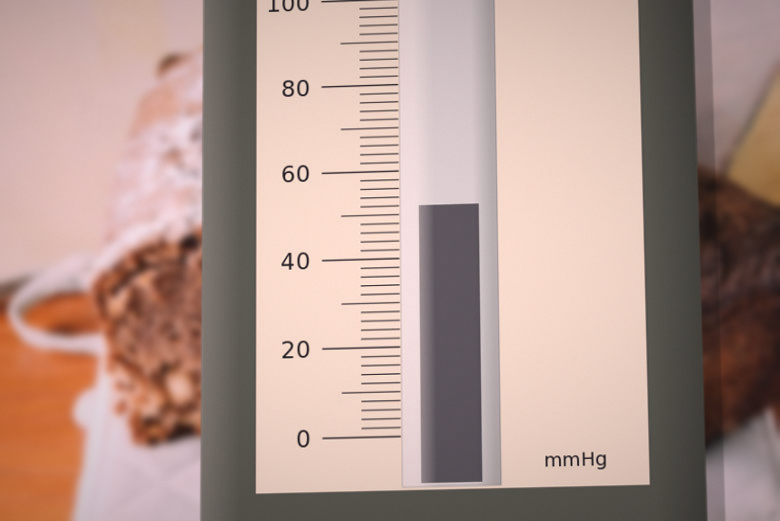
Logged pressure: {"value": 52, "unit": "mmHg"}
